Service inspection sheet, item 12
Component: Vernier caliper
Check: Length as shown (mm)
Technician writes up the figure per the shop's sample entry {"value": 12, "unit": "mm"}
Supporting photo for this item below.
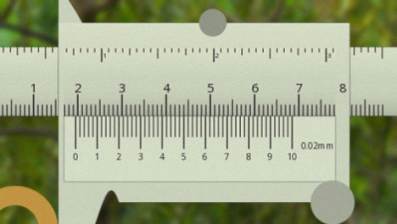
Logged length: {"value": 19.5, "unit": "mm"}
